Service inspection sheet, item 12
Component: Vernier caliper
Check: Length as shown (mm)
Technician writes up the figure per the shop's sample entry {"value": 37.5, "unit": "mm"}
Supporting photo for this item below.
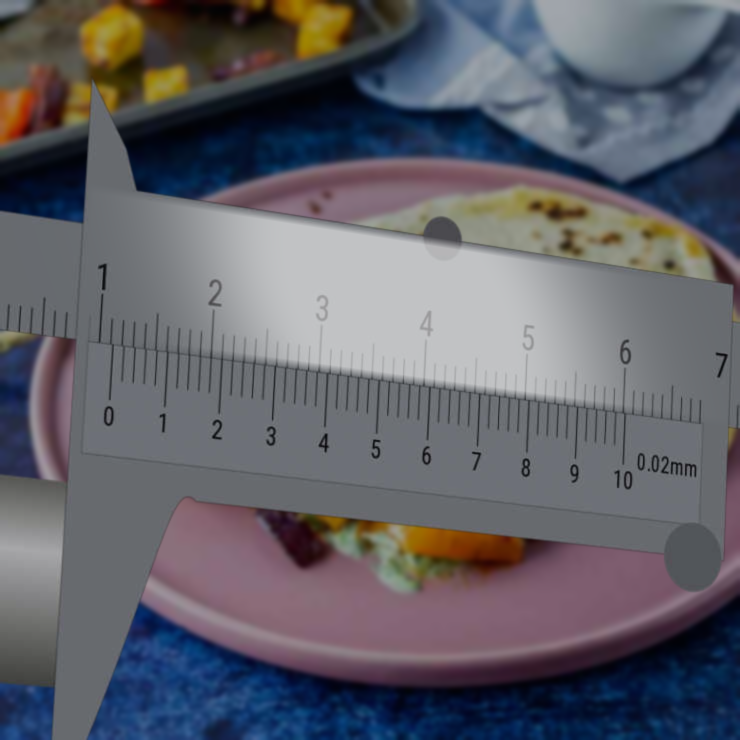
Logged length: {"value": 11.2, "unit": "mm"}
